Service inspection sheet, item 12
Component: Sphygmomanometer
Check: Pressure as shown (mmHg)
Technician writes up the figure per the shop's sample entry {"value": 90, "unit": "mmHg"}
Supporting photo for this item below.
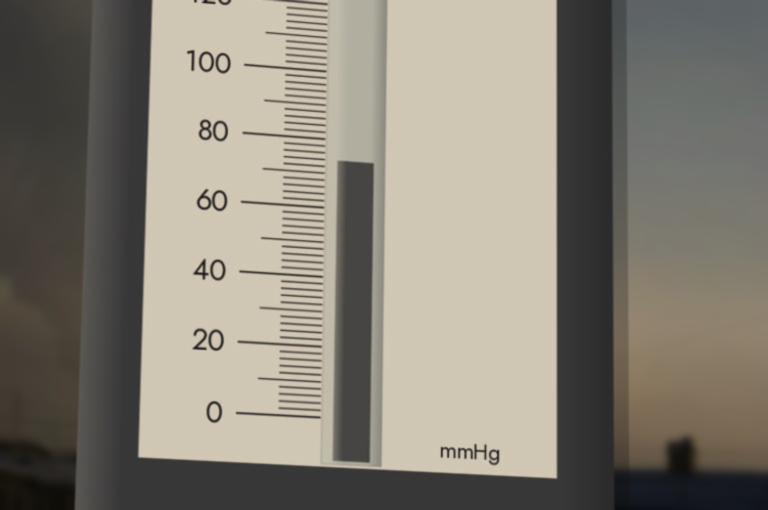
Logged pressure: {"value": 74, "unit": "mmHg"}
